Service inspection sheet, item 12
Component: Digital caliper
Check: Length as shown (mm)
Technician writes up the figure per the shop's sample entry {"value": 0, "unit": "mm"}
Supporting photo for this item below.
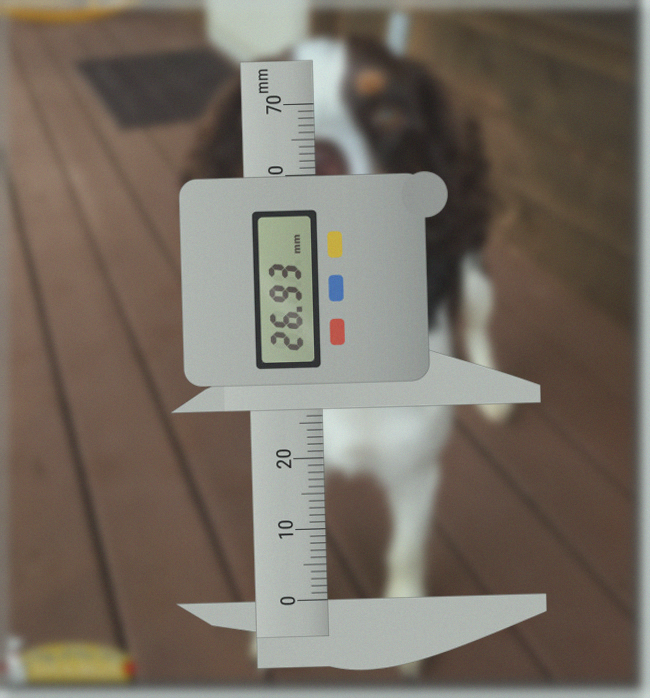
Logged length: {"value": 26.93, "unit": "mm"}
